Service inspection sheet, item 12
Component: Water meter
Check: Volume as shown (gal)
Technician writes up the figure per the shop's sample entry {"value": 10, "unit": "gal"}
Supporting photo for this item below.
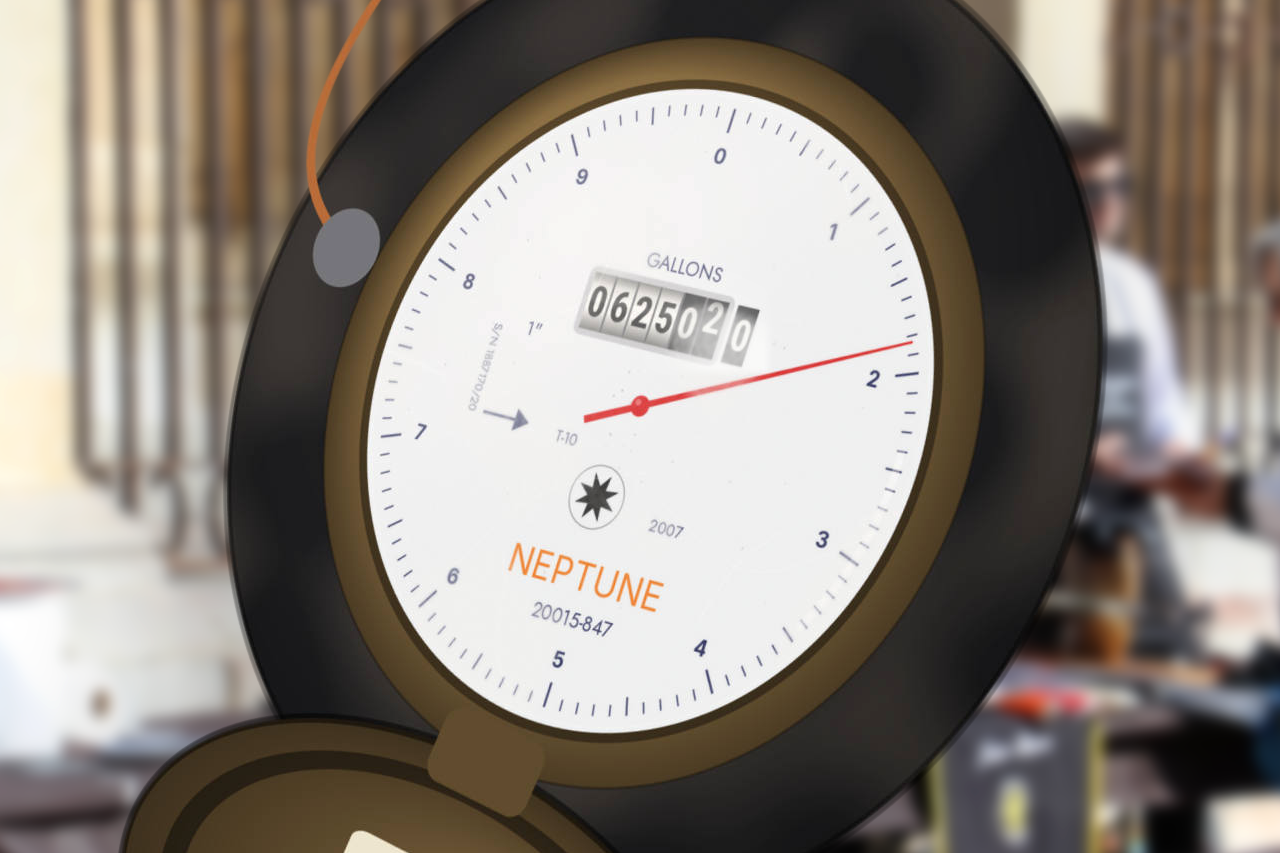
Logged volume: {"value": 625021.8, "unit": "gal"}
